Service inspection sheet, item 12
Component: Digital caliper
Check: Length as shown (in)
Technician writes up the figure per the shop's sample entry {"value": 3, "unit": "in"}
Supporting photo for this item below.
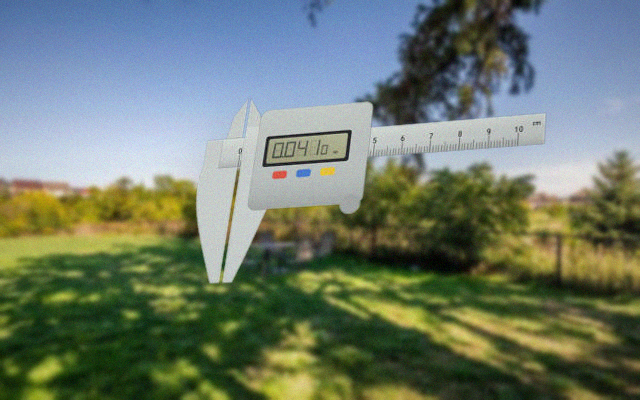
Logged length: {"value": 0.0410, "unit": "in"}
